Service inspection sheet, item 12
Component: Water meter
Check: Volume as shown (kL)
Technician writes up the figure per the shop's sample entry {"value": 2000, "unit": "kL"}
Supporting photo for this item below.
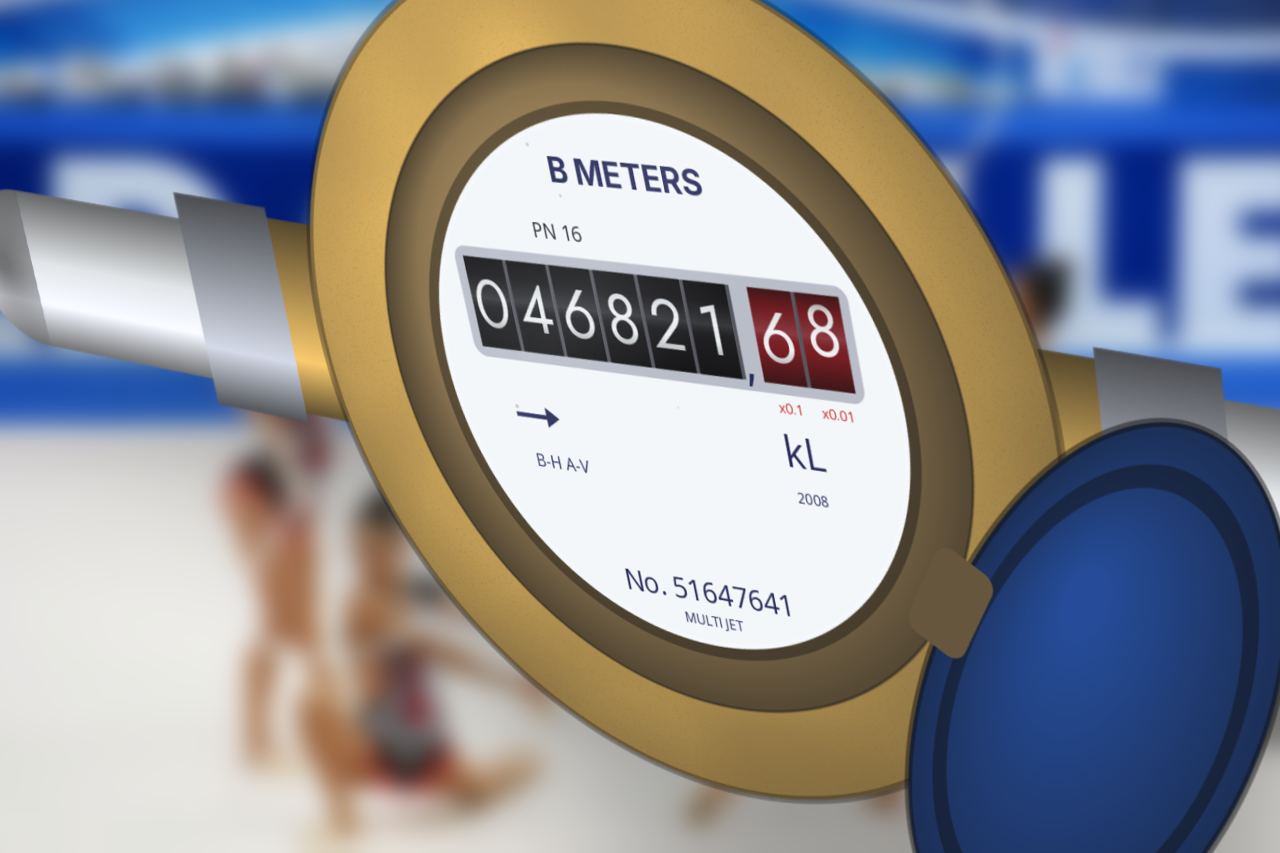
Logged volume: {"value": 46821.68, "unit": "kL"}
